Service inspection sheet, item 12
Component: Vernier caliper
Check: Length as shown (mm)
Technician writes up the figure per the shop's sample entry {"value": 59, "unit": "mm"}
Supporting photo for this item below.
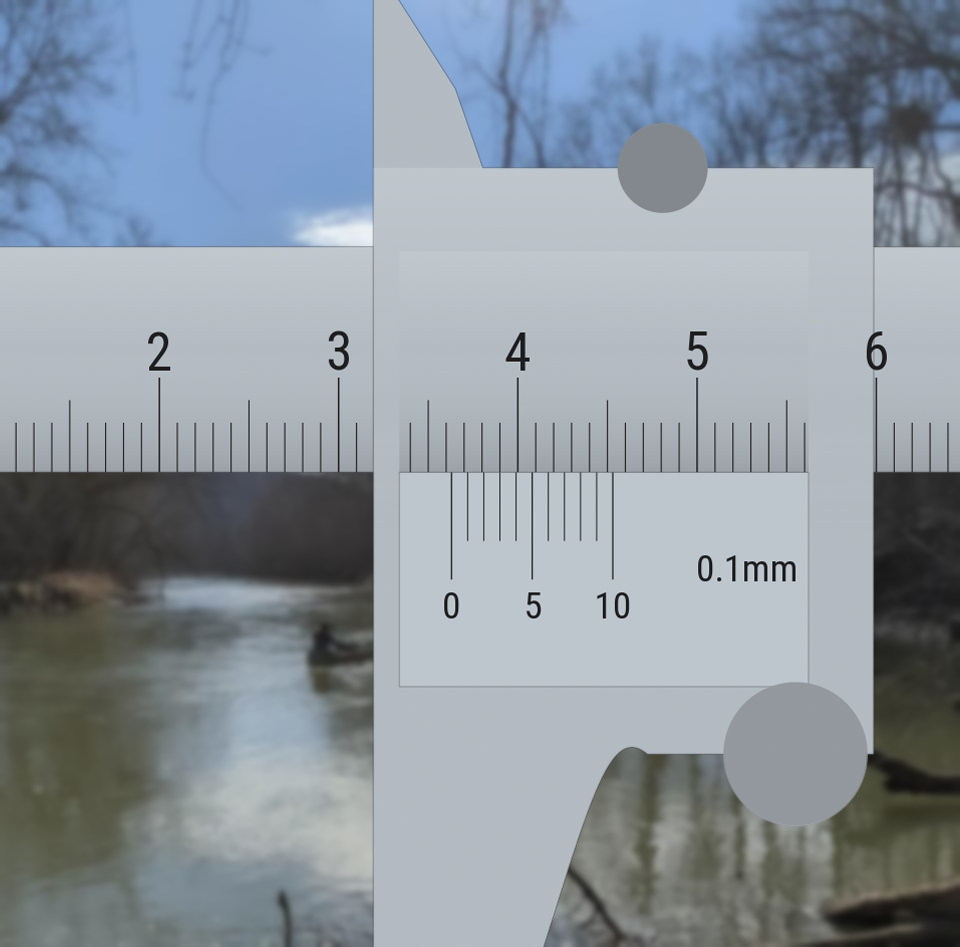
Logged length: {"value": 36.3, "unit": "mm"}
